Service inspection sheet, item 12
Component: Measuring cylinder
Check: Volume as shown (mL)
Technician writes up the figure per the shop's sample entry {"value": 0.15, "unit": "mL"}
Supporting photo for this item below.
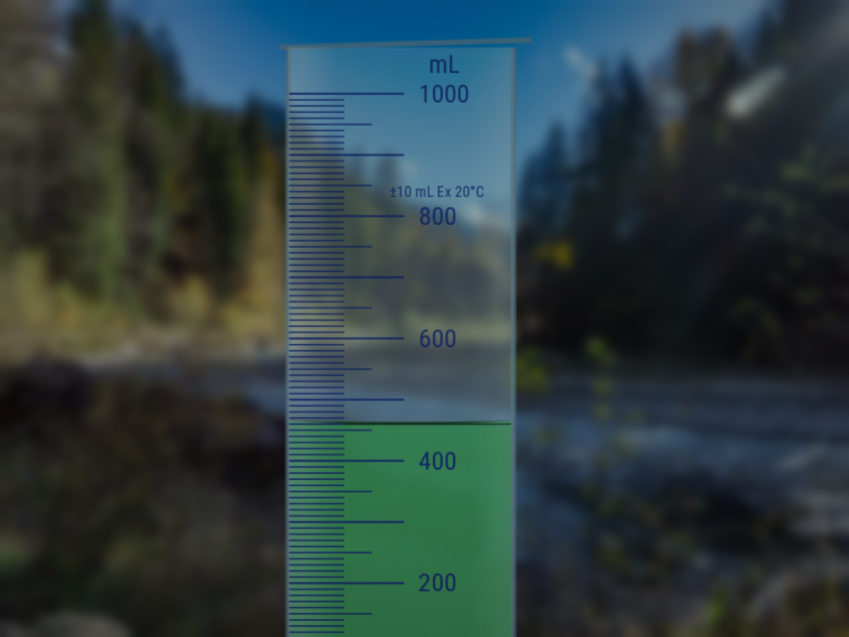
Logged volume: {"value": 460, "unit": "mL"}
